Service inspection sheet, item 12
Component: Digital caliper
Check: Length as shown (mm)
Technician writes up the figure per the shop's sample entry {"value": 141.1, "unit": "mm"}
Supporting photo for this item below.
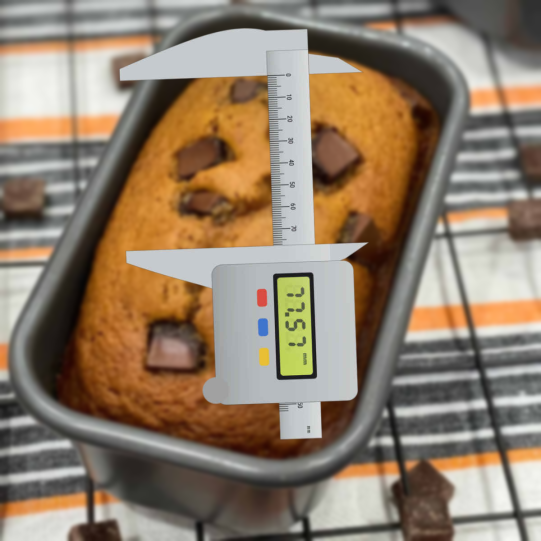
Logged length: {"value": 77.57, "unit": "mm"}
